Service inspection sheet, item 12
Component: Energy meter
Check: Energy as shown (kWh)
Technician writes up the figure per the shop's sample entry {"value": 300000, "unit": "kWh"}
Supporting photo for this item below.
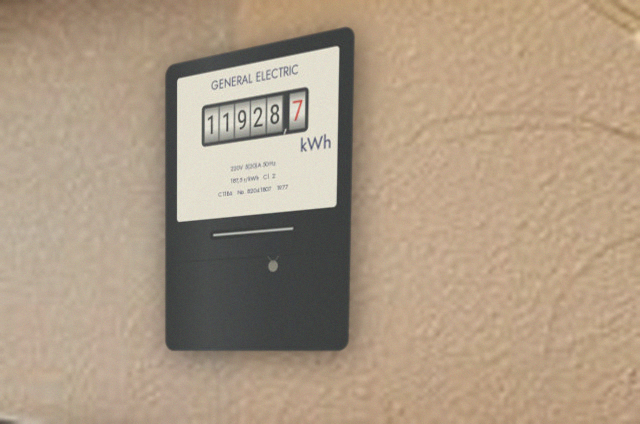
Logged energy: {"value": 11928.7, "unit": "kWh"}
